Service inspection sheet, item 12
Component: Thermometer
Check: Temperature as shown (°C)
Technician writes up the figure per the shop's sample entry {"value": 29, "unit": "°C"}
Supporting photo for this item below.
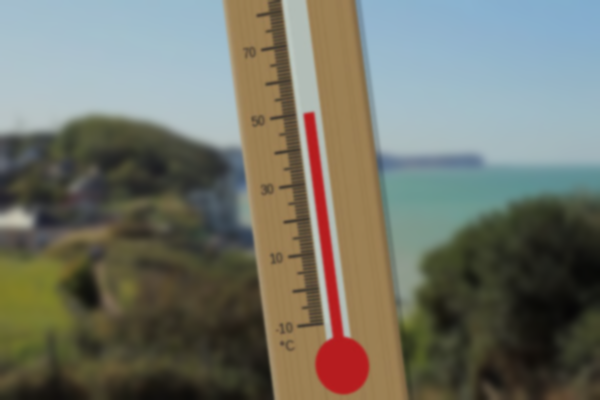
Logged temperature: {"value": 50, "unit": "°C"}
